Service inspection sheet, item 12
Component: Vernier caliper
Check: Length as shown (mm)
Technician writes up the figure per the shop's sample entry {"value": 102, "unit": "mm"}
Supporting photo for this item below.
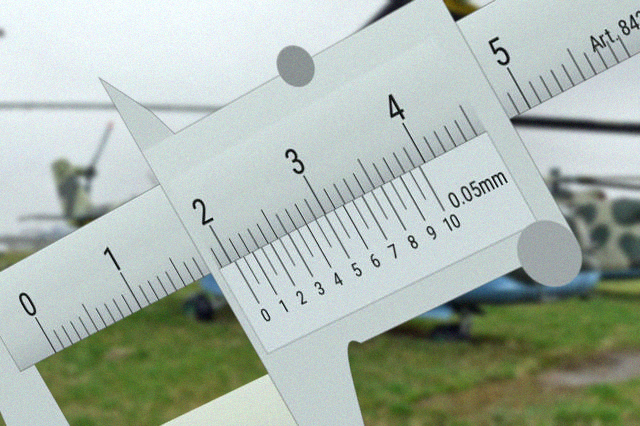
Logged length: {"value": 20.4, "unit": "mm"}
